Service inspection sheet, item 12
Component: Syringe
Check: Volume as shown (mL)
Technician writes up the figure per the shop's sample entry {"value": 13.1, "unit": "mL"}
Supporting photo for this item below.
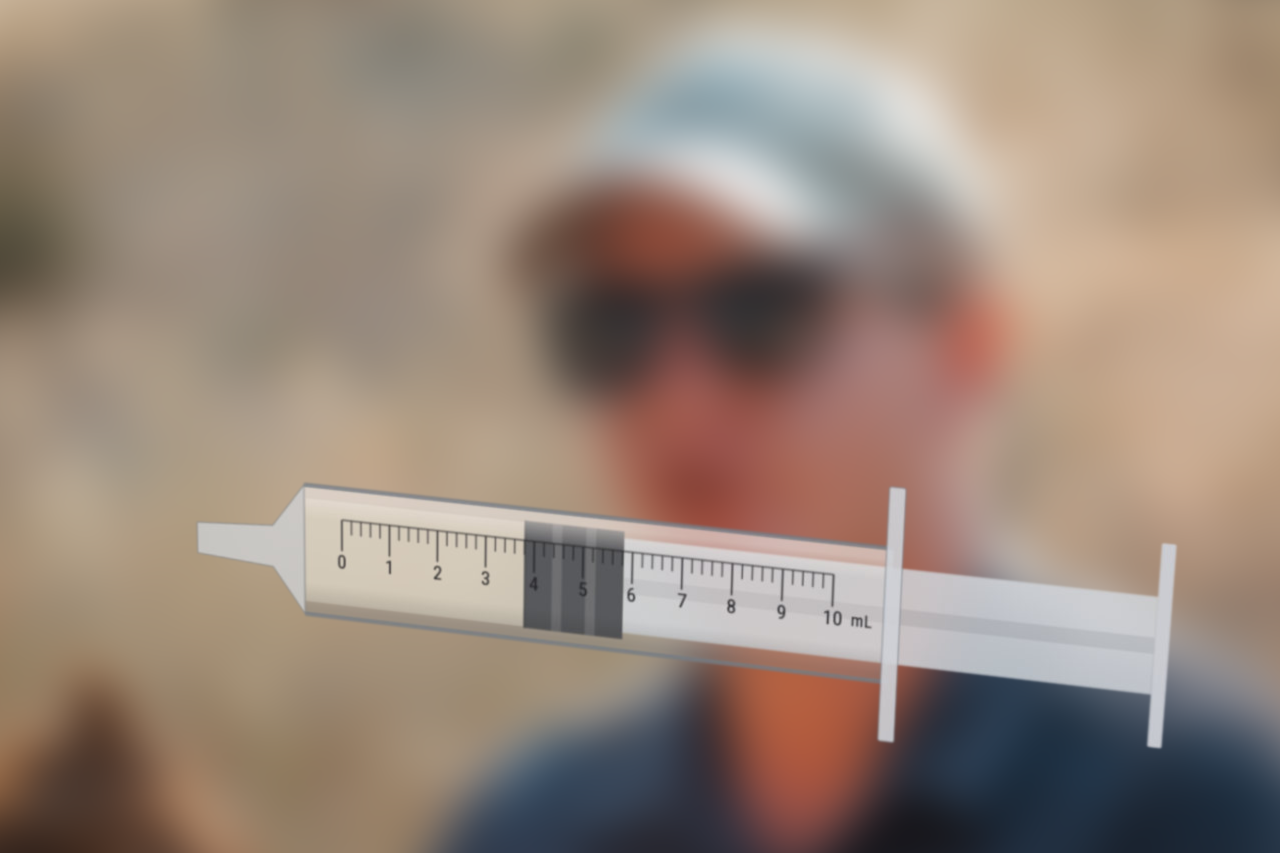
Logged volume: {"value": 3.8, "unit": "mL"}
